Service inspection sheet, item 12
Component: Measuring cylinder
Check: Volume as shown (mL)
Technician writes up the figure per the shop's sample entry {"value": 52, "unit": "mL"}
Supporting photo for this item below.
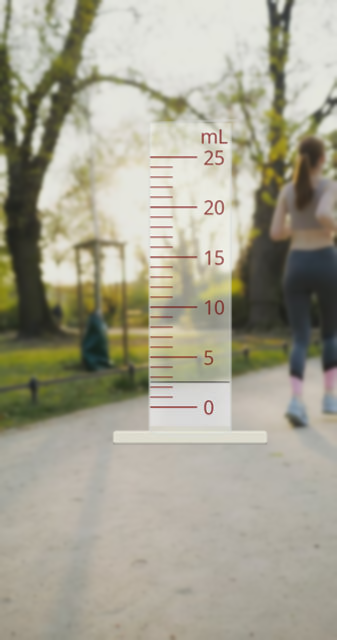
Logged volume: {"value": 2.5, "unit": "mL"}
